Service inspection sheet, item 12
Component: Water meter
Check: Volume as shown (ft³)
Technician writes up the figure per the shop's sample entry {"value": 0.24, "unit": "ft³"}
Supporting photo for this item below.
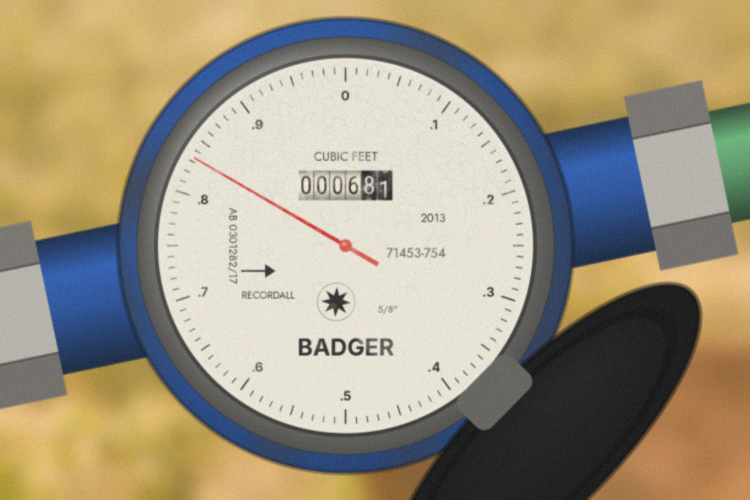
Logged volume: {"value": 680.83, "unit": "ft³"}
